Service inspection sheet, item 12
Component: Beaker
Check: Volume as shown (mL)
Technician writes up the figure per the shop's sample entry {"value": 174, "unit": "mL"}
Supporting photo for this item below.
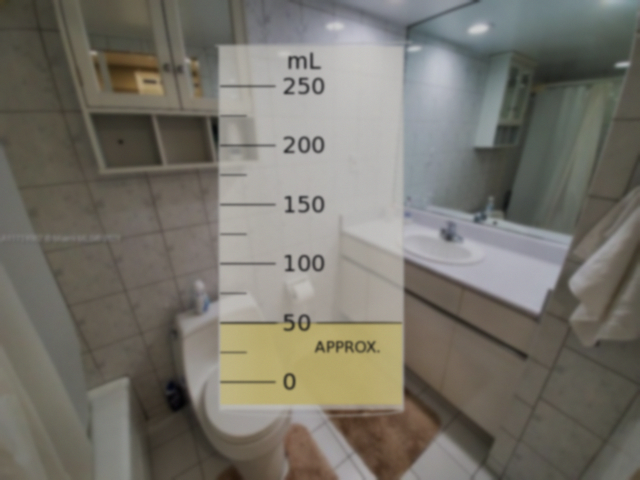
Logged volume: {"value": 50, "unit": "mL"}
